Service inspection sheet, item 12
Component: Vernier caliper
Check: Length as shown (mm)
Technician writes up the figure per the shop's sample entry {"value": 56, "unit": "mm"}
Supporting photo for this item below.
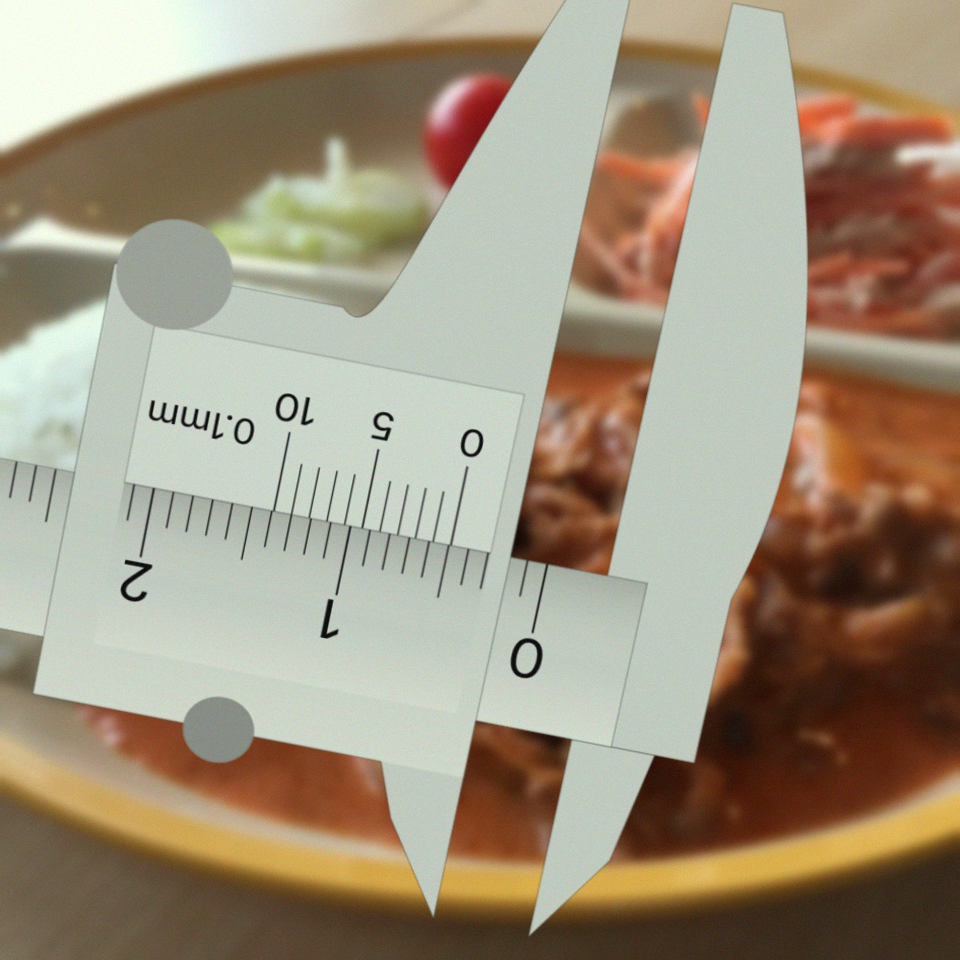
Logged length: {"value": 4.9, "unit": "mm"}
